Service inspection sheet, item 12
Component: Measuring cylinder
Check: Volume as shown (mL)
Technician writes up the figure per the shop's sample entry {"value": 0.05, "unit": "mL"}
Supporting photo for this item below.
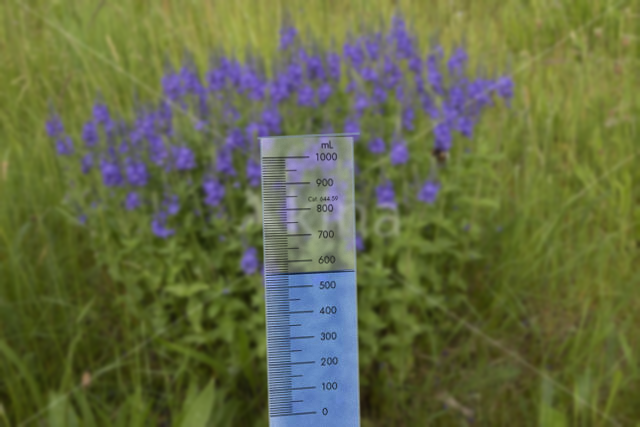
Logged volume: {"value": 550, "unit": "mL"}
